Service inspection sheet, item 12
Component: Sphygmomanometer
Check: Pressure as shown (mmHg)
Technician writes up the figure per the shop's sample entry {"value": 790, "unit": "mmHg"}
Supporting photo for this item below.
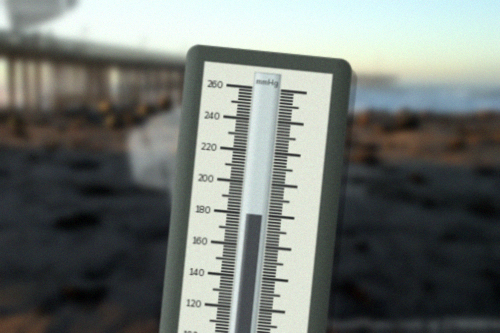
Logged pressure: {"value": 180, "unit": "mmHg"}
